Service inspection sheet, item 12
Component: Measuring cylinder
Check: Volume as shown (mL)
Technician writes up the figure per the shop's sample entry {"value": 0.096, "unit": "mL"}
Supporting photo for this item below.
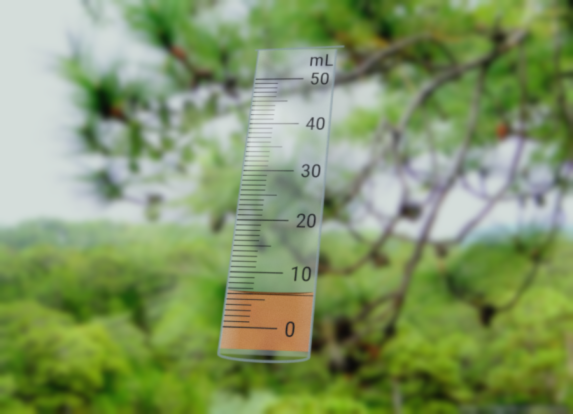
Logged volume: {"value": 6, "unit": "mL"}
